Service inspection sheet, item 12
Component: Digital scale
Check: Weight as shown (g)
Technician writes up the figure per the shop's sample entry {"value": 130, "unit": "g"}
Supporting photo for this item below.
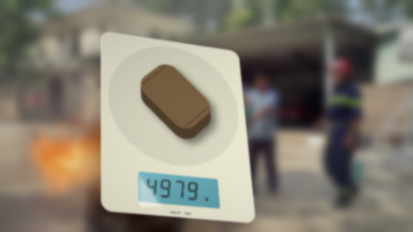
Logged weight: {"value": 4979, "unit": "g"}
